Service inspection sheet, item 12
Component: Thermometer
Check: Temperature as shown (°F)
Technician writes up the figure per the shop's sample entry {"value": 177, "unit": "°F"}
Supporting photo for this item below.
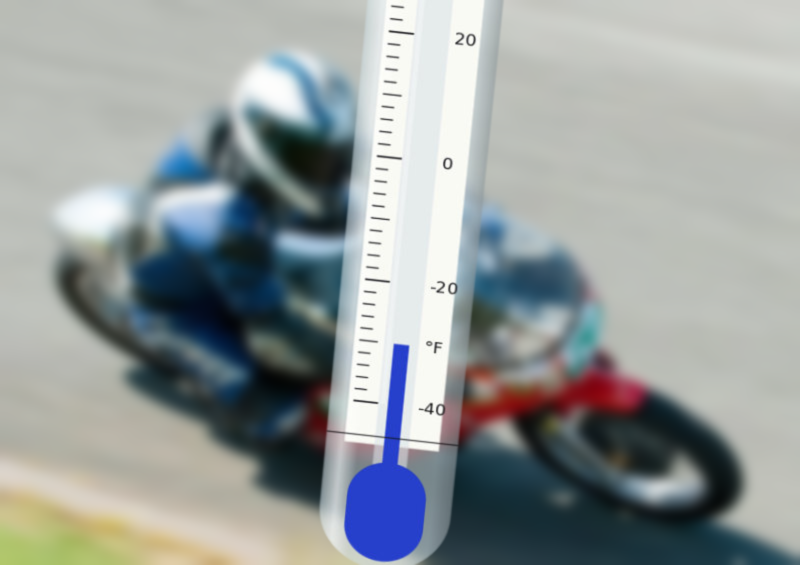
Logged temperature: {"value": -30, "unit": "°F"}
